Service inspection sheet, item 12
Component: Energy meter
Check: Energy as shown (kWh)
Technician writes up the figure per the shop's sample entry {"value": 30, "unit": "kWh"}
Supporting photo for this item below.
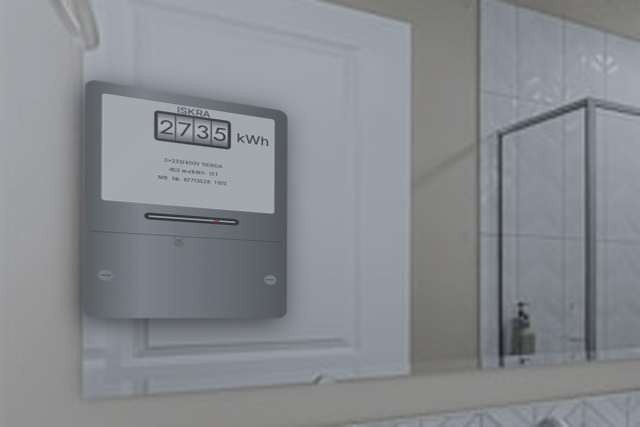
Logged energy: {"value": 2735, "unit": "kWh"}
